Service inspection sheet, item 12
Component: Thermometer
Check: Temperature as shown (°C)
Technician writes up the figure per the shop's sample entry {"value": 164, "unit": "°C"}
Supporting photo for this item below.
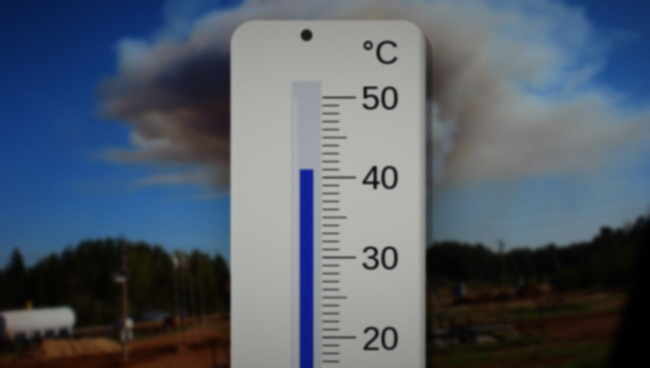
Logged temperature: {"value": 41, "unit": "°C"}
